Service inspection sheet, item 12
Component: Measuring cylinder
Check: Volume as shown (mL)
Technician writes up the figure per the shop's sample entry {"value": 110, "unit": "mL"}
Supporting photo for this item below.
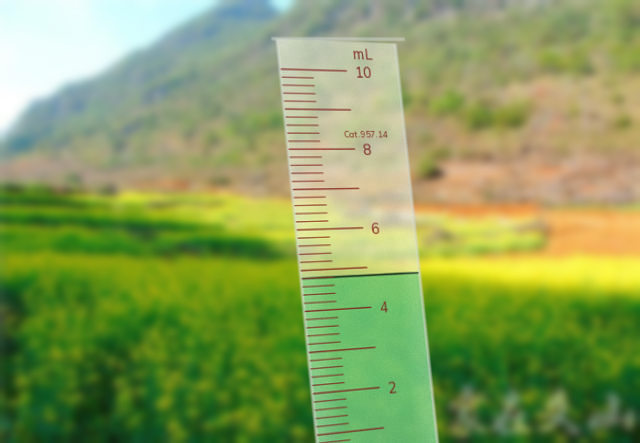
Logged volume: {"value": 4.8, "unit": "mL"}
